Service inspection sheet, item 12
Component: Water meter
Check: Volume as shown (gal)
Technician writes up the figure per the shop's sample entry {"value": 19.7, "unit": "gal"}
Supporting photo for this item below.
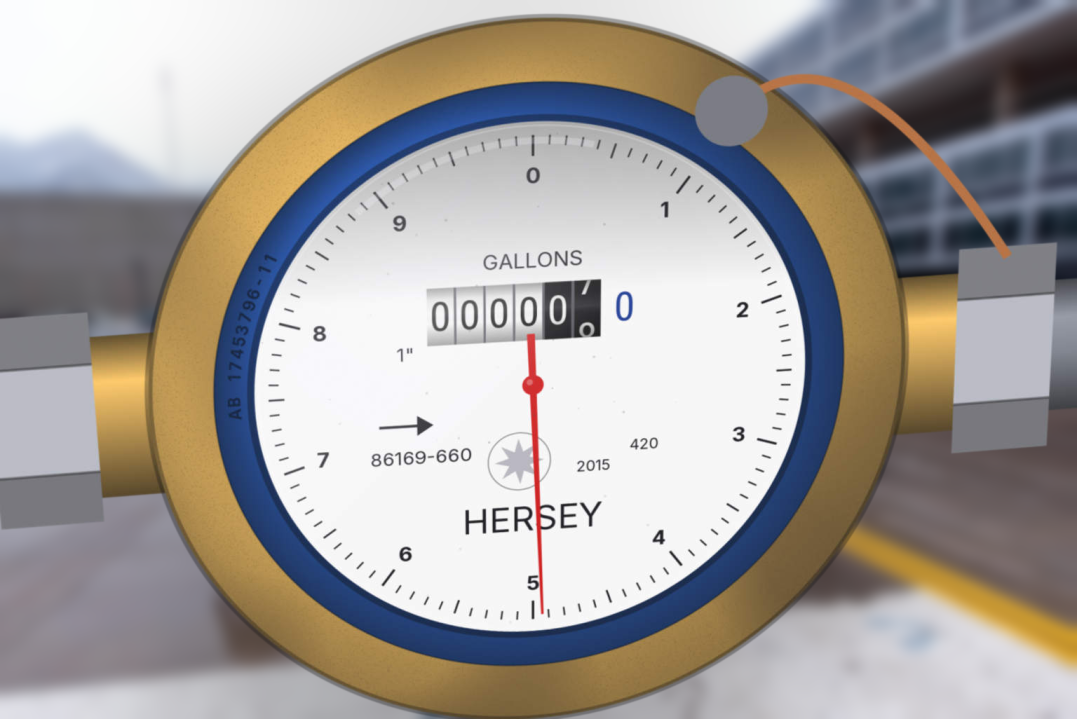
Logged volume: {"value": 74.9, "unit": "gal"}
